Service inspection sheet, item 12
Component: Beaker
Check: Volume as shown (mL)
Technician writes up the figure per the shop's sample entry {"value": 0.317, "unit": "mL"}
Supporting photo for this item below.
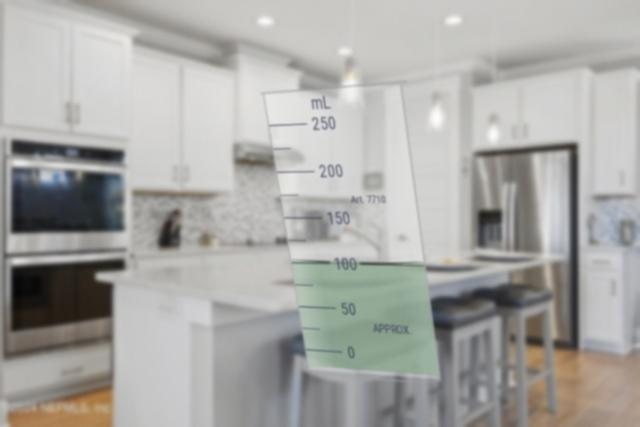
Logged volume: {"value": 100, "unit": "mL"}
